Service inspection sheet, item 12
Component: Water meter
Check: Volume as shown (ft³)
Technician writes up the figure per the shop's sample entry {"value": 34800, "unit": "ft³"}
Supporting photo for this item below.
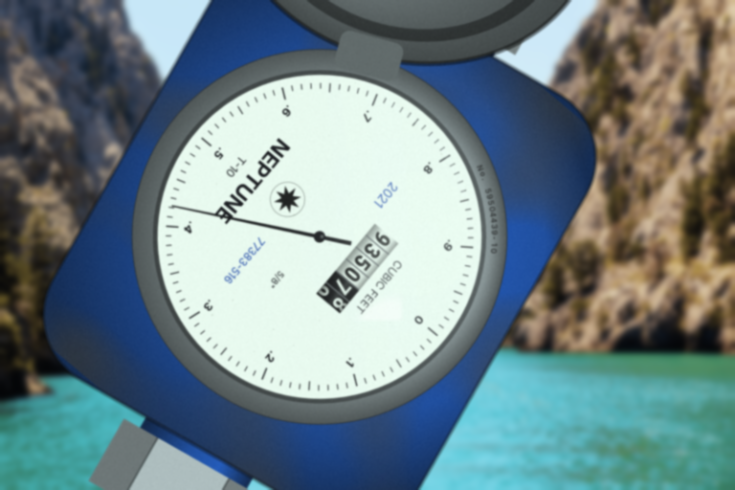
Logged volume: {"value": 935078.42, "unit": "ft³"}
